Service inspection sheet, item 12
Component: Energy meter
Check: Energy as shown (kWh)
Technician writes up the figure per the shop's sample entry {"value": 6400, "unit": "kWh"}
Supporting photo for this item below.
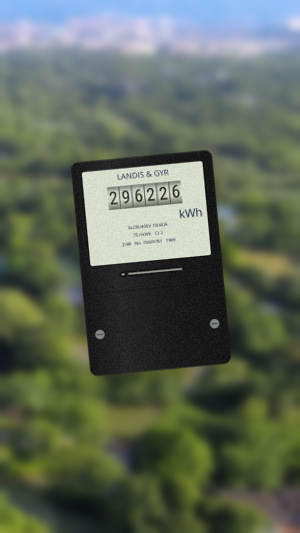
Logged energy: {"value": 296226, "unit": "kWh"}
